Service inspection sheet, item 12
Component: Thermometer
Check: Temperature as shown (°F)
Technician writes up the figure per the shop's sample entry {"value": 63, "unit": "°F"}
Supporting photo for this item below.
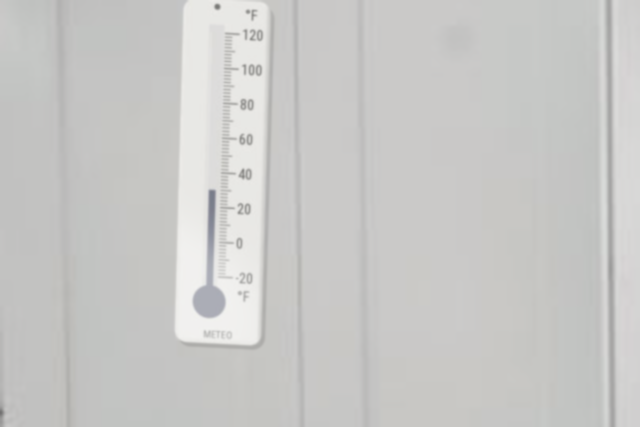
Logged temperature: {"value": 30, "unit": "°F"}
